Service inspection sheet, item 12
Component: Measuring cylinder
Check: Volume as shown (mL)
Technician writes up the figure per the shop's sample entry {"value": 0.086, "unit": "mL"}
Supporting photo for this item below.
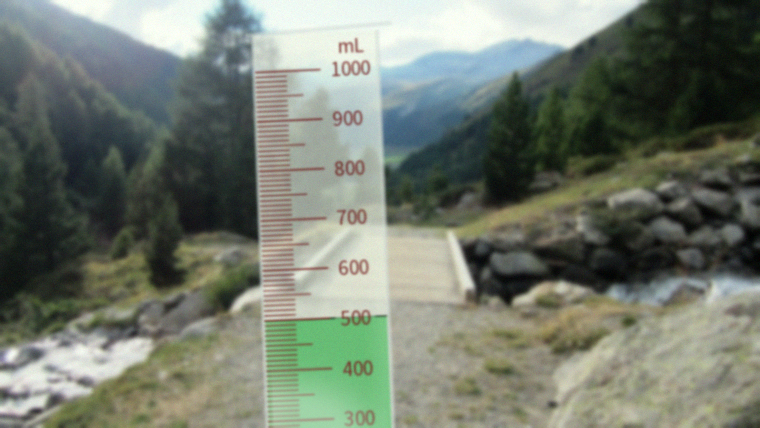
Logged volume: {"value": 500, "unit": "mL"}
